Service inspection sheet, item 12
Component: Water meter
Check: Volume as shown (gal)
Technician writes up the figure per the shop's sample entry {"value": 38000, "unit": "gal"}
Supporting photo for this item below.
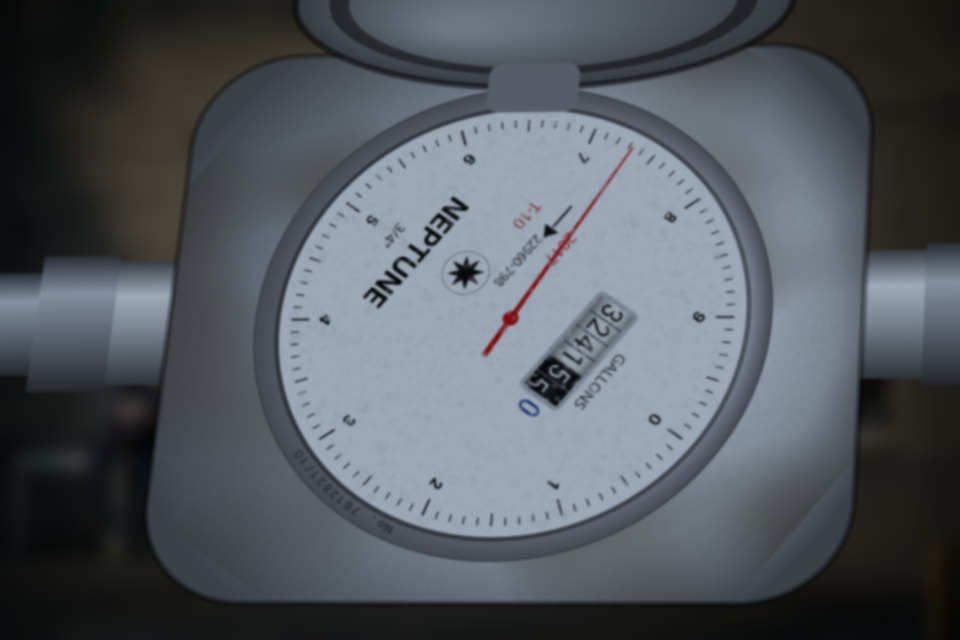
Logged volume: {"value": 3241547.3, "unit": "gal"}
